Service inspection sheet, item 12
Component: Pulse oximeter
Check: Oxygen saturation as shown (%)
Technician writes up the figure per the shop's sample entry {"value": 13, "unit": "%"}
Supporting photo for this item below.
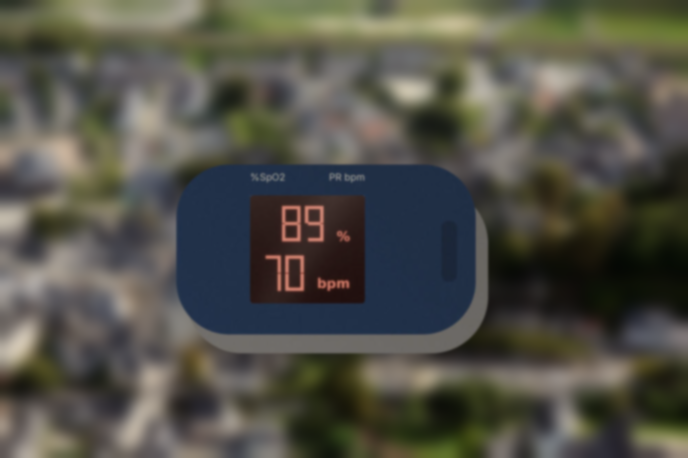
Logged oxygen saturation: {"value": 89, "unit": "%"}
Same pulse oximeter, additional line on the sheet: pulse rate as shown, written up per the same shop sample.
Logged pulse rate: {"value": 70, "unit": "bpm"}
